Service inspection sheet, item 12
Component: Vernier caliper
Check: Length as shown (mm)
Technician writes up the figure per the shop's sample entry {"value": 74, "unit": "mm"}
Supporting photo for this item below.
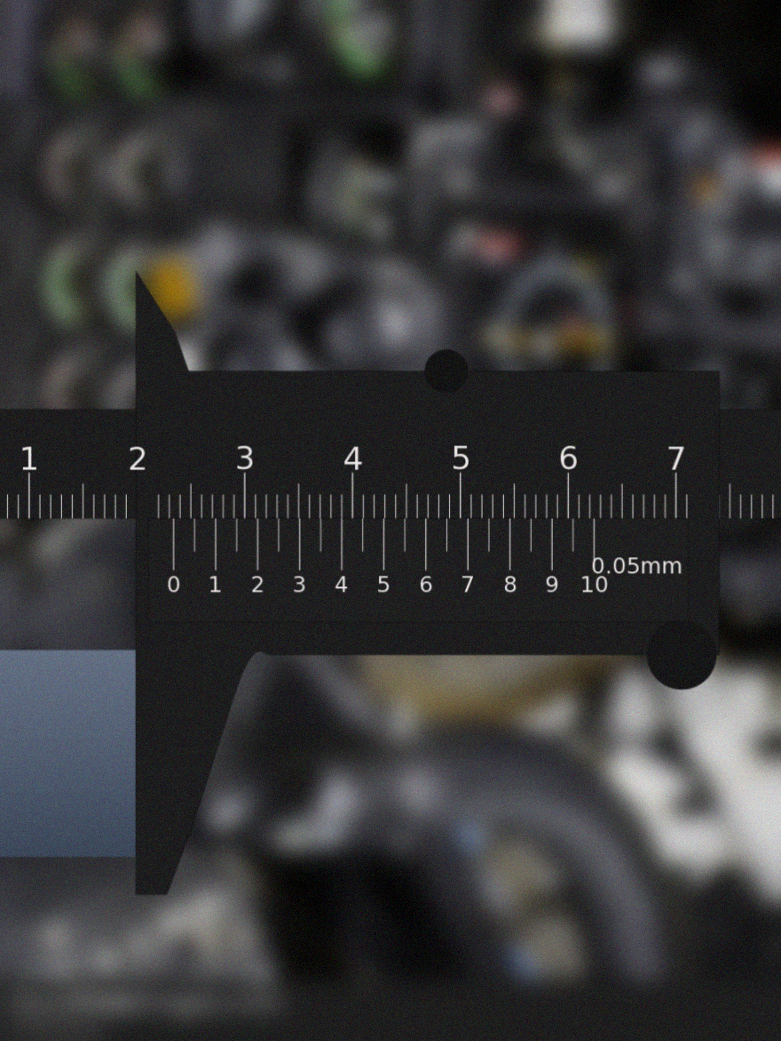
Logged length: {"value": 23.4, "unit": "mm"}
